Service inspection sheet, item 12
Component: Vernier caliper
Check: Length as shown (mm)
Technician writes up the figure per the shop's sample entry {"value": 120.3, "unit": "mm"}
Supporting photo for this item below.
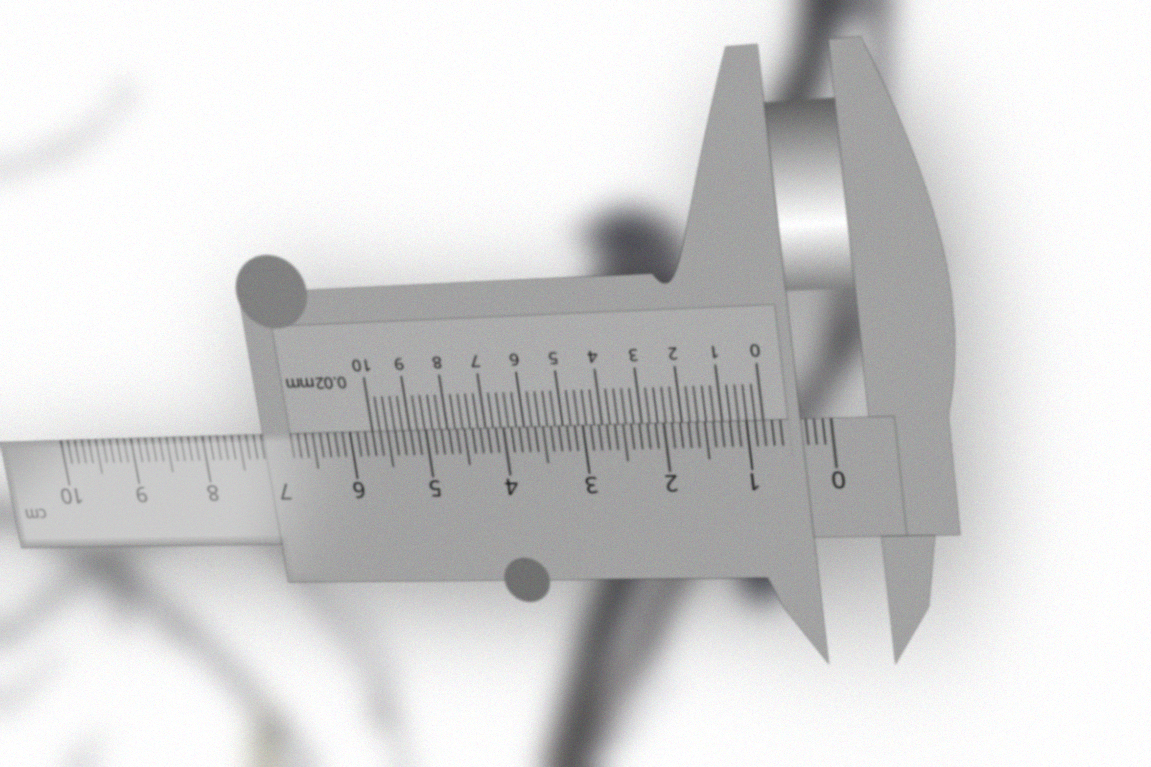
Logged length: {"value": 8.0, "unit": "mm"}
